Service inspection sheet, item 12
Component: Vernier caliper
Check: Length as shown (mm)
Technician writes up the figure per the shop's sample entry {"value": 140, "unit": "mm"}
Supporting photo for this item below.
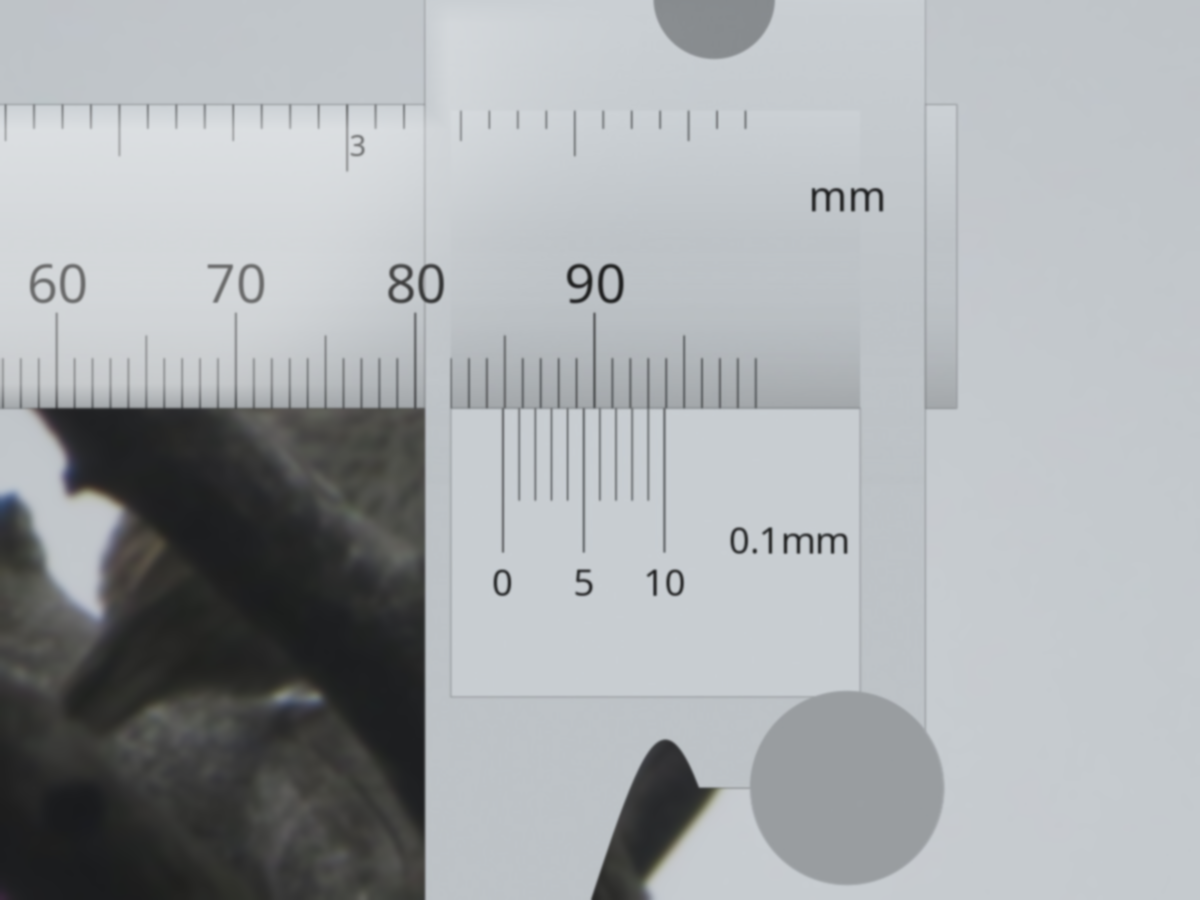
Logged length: {"value": 84.9, "unit": "mm"}
